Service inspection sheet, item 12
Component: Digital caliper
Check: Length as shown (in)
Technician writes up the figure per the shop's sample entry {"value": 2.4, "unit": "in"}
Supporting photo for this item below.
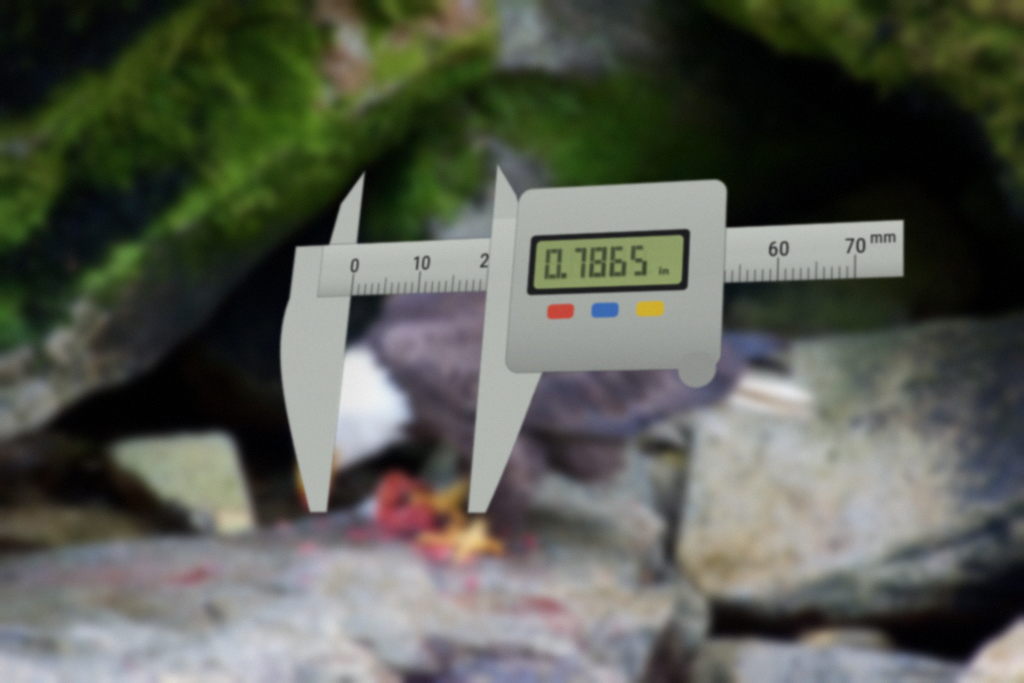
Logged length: {"value": 0.7865, "unit": "in"}
